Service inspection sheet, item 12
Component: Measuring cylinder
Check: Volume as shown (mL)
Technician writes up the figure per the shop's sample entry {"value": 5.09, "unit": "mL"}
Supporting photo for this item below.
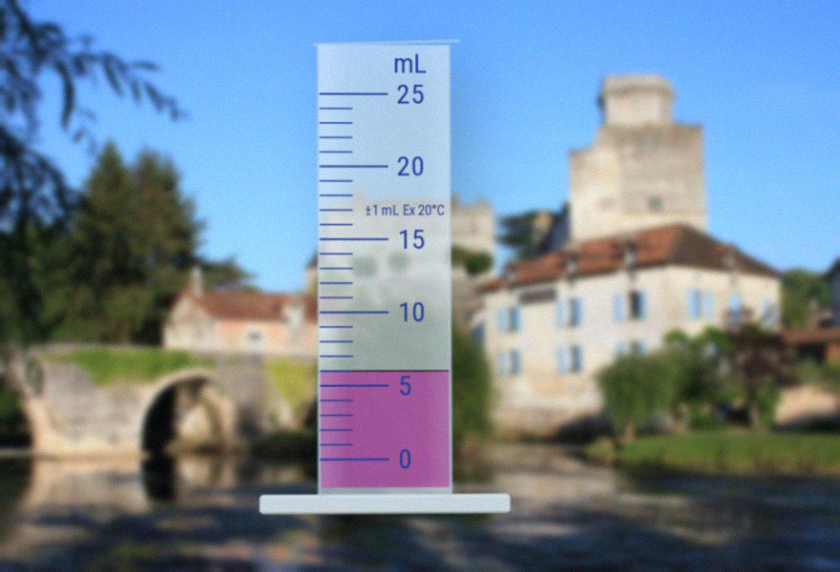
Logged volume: {"value": 6, "unit": "mL"}
